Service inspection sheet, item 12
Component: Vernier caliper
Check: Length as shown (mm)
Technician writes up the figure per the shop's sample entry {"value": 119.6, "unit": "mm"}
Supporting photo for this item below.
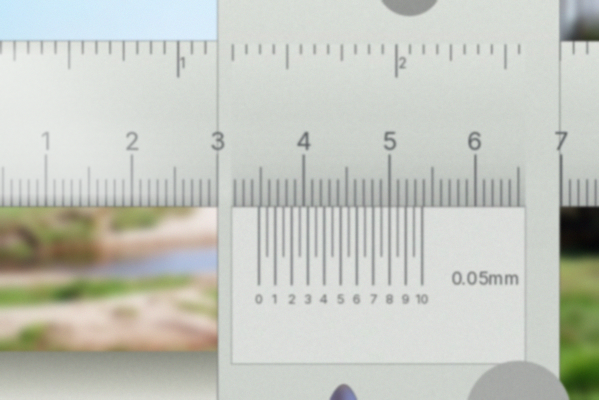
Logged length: {"value": 34.8, "unit": "mm"}
